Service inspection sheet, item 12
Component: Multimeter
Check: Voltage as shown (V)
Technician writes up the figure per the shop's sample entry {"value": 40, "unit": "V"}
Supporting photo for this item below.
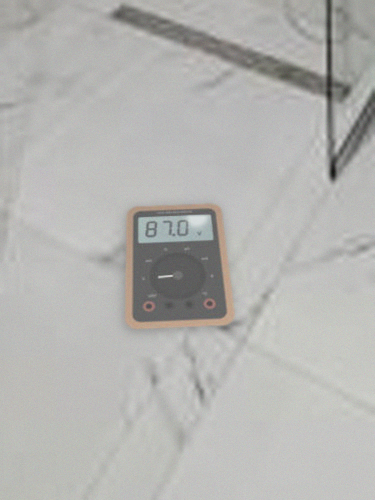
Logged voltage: {"value": 87.0, "unit": "V"}
